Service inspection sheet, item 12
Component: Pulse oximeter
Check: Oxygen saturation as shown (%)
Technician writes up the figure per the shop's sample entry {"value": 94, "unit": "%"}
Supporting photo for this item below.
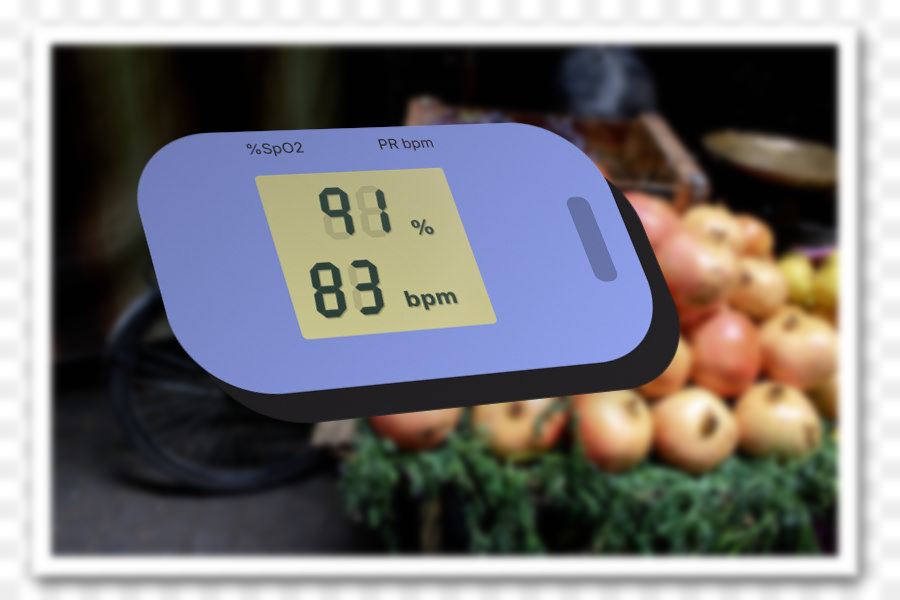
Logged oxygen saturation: {"value": 91, "unit": "%"}
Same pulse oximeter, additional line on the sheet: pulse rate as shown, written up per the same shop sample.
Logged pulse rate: {"value": 83, "unit": "bpm"}
